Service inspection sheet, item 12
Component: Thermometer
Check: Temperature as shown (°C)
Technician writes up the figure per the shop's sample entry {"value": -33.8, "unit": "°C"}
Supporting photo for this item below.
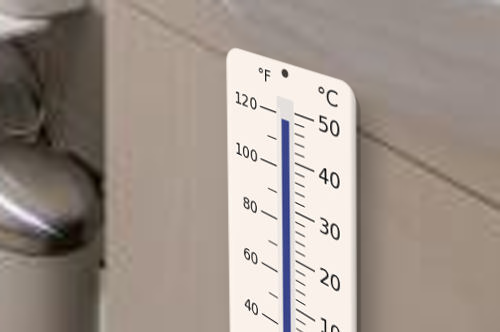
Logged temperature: {"value": 48, "unit": "°C"}
